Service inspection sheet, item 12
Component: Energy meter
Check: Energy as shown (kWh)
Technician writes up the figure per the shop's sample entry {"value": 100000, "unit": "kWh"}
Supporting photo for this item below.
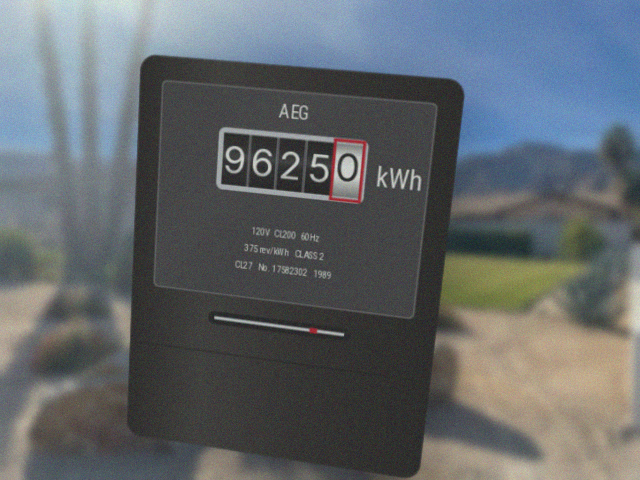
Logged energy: {"value": 9625.0, "unit": "kWh"}
